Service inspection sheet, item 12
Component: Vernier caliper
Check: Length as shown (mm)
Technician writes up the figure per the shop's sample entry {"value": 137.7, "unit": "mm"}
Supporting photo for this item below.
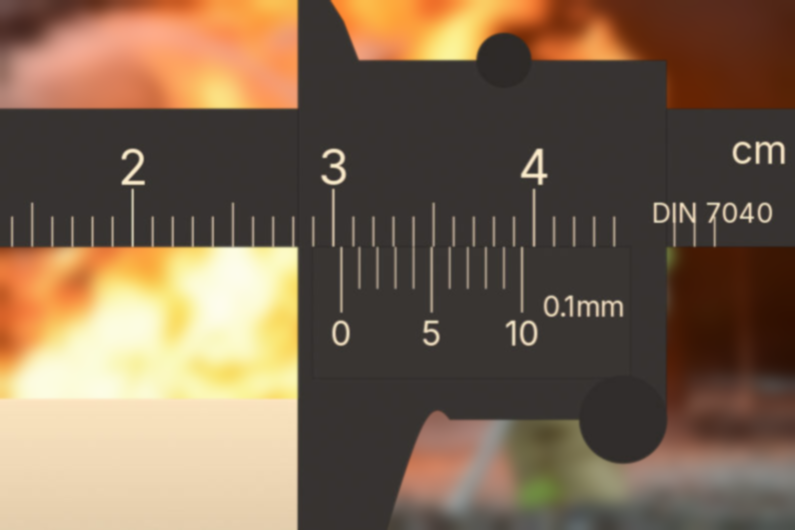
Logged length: {"value": 30.4, "unit": "mm"}
